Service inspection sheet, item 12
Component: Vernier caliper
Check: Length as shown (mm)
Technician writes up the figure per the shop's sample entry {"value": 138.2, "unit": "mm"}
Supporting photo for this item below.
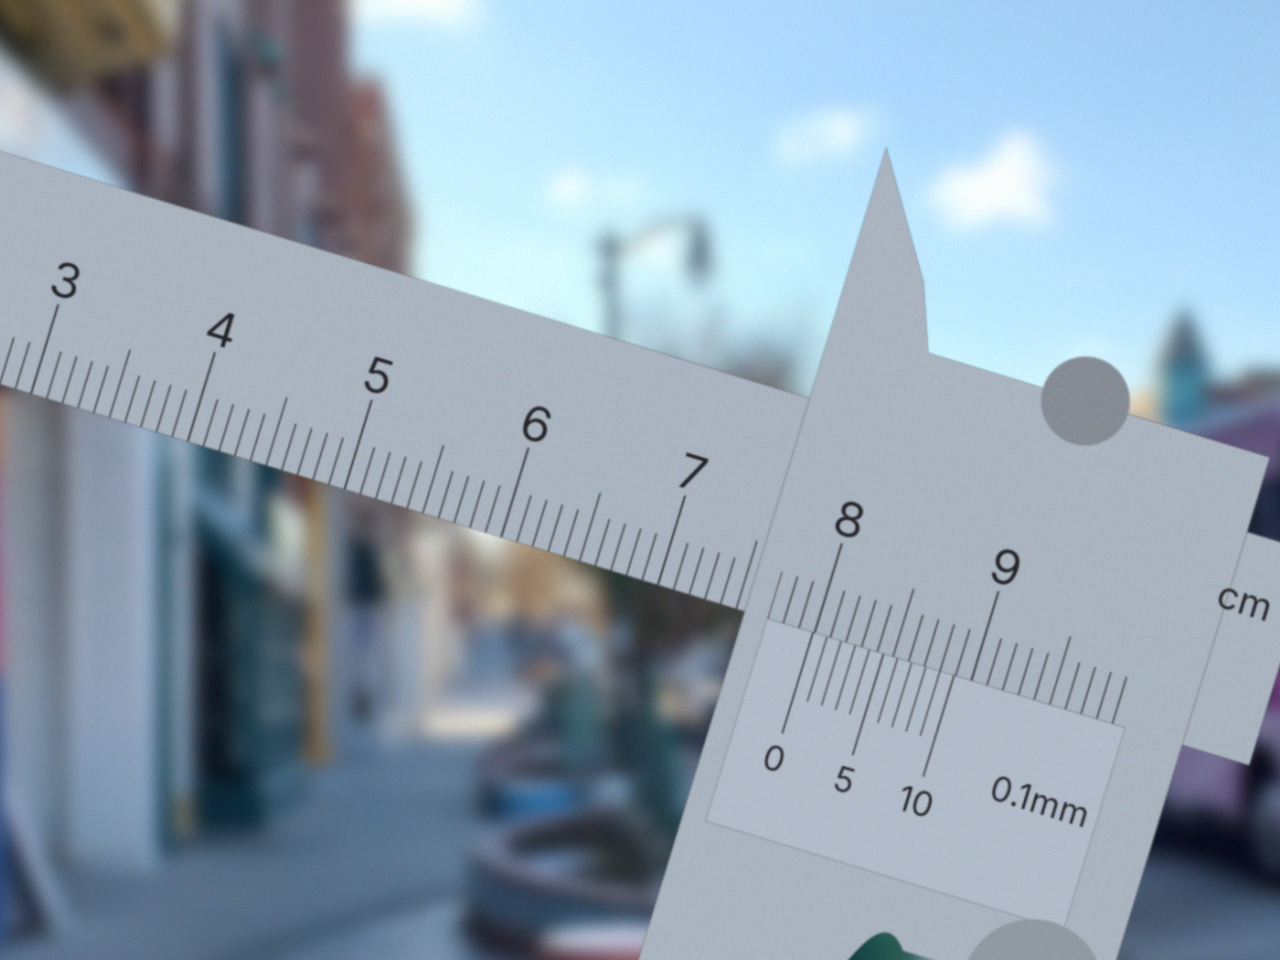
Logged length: {"value": 79.9, "unit": "mm"}
